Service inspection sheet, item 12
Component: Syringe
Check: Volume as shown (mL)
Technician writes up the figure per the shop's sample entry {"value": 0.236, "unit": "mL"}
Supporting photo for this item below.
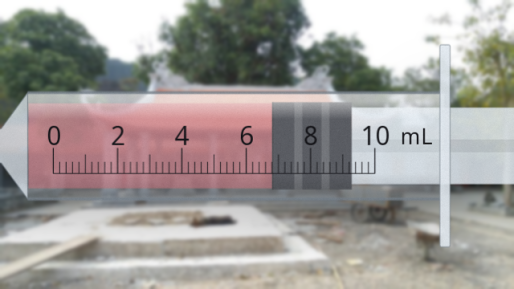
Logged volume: {"value": 6.8, "unit": "mL"}
